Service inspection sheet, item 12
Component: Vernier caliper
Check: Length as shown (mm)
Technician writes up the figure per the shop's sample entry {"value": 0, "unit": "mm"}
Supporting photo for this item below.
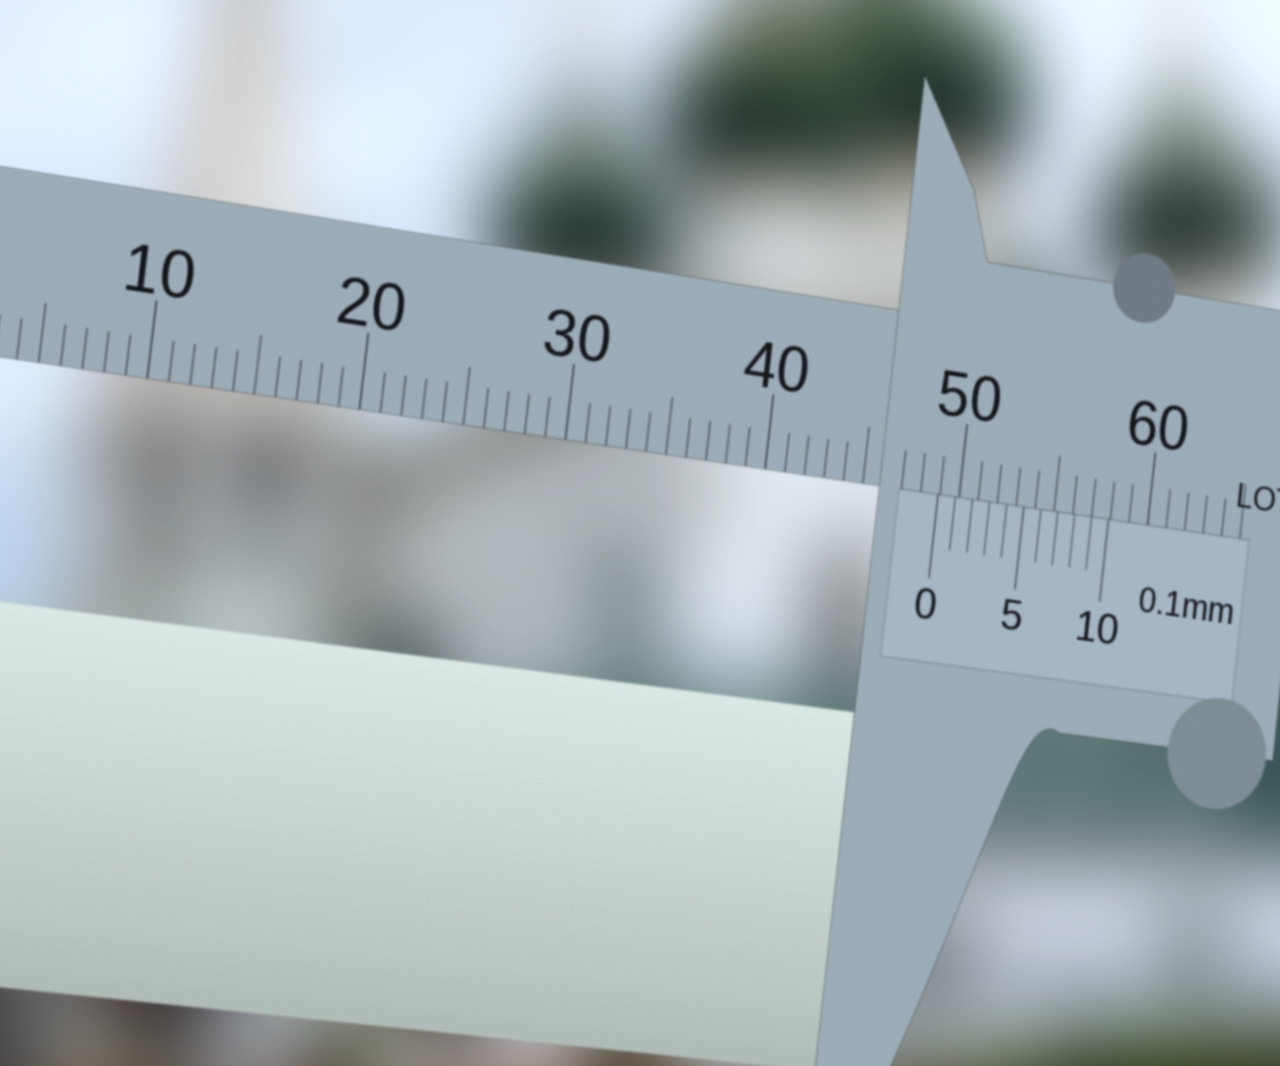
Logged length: {"value": 48.9, "unit": "mm"}
